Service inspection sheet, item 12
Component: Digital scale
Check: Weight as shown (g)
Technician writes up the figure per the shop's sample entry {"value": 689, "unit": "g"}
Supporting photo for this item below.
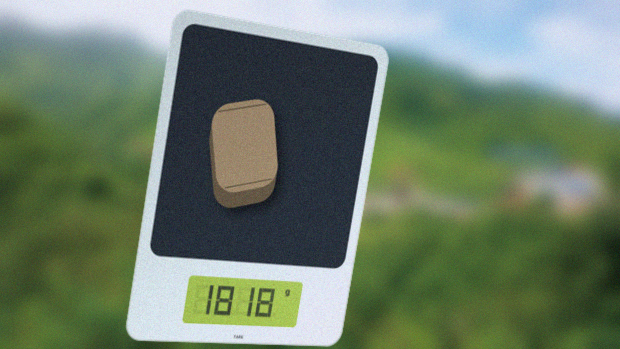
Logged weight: {"value": 1818, "unit": "g"}
